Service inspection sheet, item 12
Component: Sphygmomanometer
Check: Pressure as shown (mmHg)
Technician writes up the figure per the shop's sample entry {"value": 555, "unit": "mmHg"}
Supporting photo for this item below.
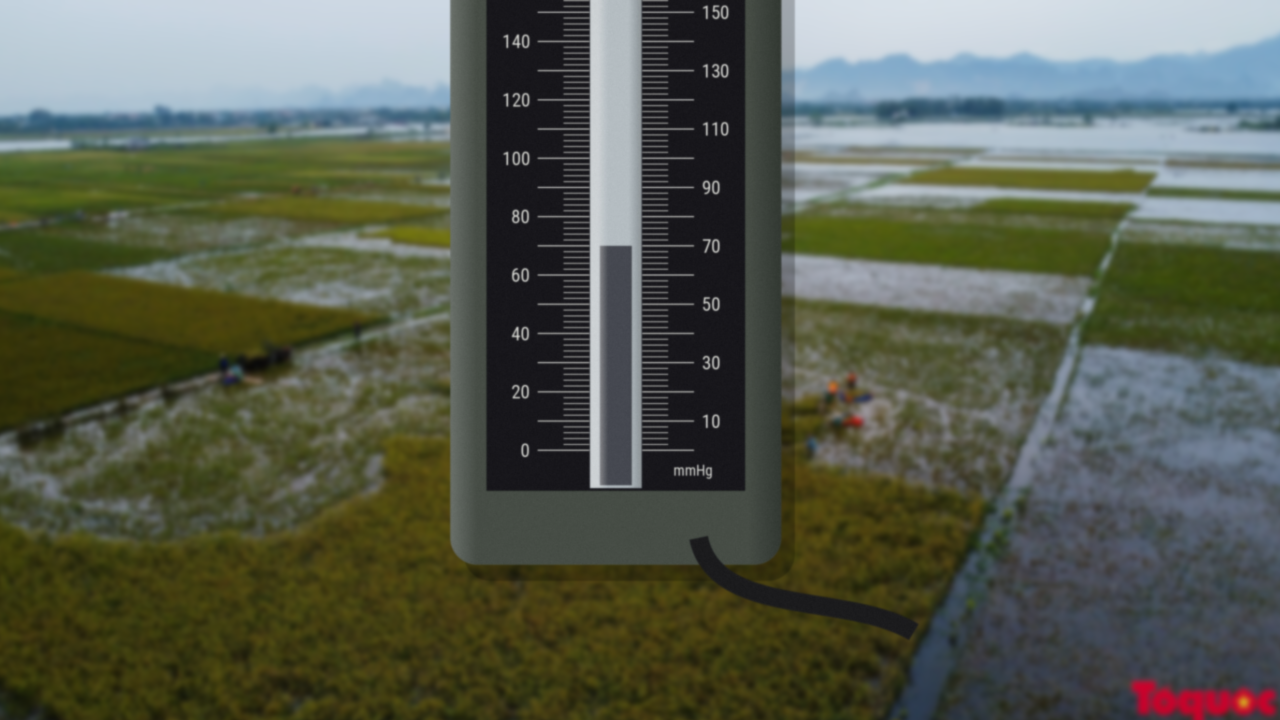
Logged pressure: {"value": 70, "unit": "mmHg"}
